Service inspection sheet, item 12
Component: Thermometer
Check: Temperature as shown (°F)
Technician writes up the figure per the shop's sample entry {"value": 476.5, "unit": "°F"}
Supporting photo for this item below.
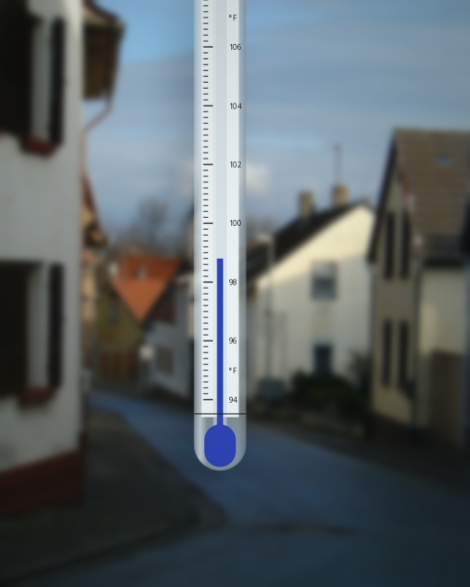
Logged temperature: {"value": 98.8, "unit": "°F"}
